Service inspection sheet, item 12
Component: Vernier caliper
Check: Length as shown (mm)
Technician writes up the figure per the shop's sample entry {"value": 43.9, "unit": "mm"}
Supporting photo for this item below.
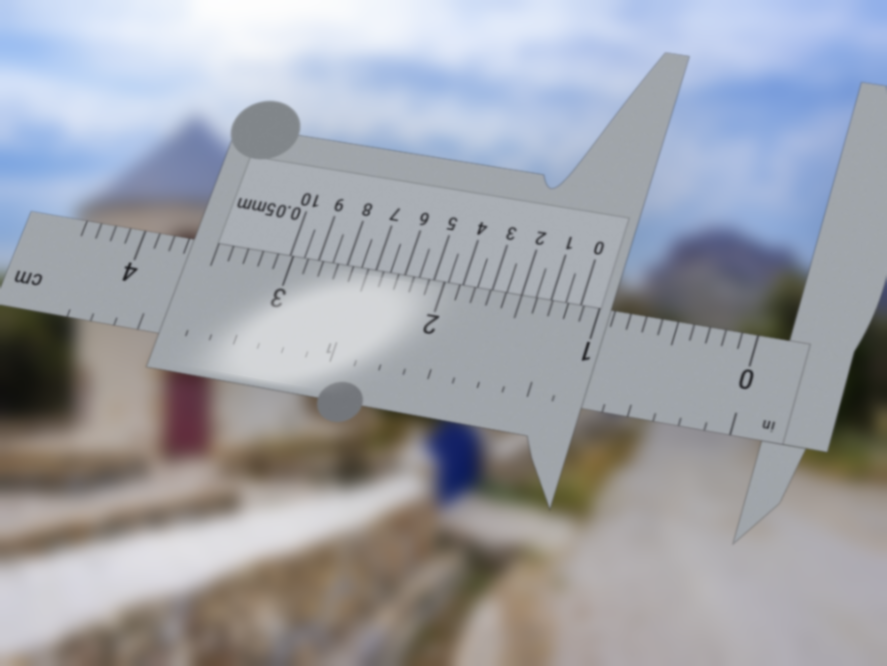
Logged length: {"value": 11.2, "unit": "mm"}
